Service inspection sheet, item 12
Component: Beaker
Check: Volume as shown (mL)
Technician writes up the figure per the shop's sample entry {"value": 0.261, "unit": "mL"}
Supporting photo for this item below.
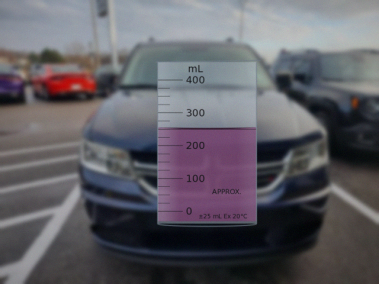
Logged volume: {"value": 250, "unit": "mL"}
